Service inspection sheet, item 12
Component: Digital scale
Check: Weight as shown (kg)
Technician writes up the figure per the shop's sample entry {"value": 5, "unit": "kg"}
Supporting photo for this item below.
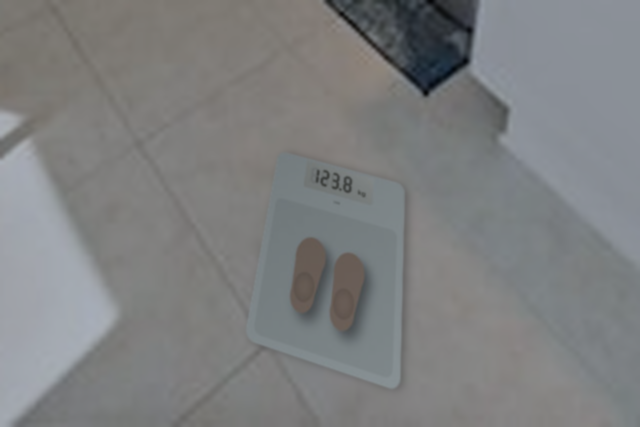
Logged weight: {"value": 123.8, "unit": "kg"}
